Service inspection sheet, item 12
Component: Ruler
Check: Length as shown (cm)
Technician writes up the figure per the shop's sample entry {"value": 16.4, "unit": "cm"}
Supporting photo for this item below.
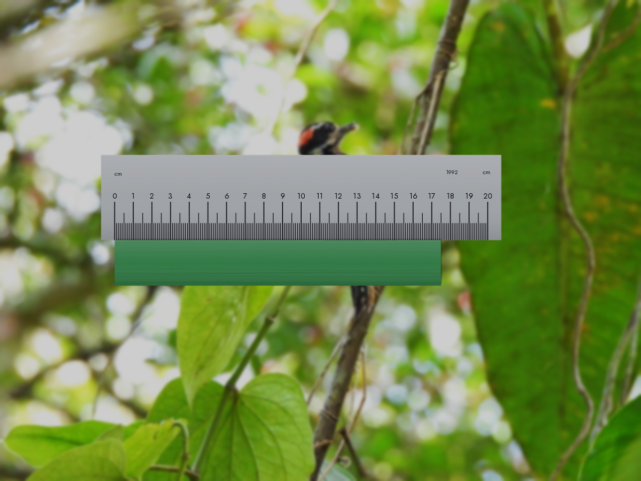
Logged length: {"value": 17.5, "unit": "cm"}
